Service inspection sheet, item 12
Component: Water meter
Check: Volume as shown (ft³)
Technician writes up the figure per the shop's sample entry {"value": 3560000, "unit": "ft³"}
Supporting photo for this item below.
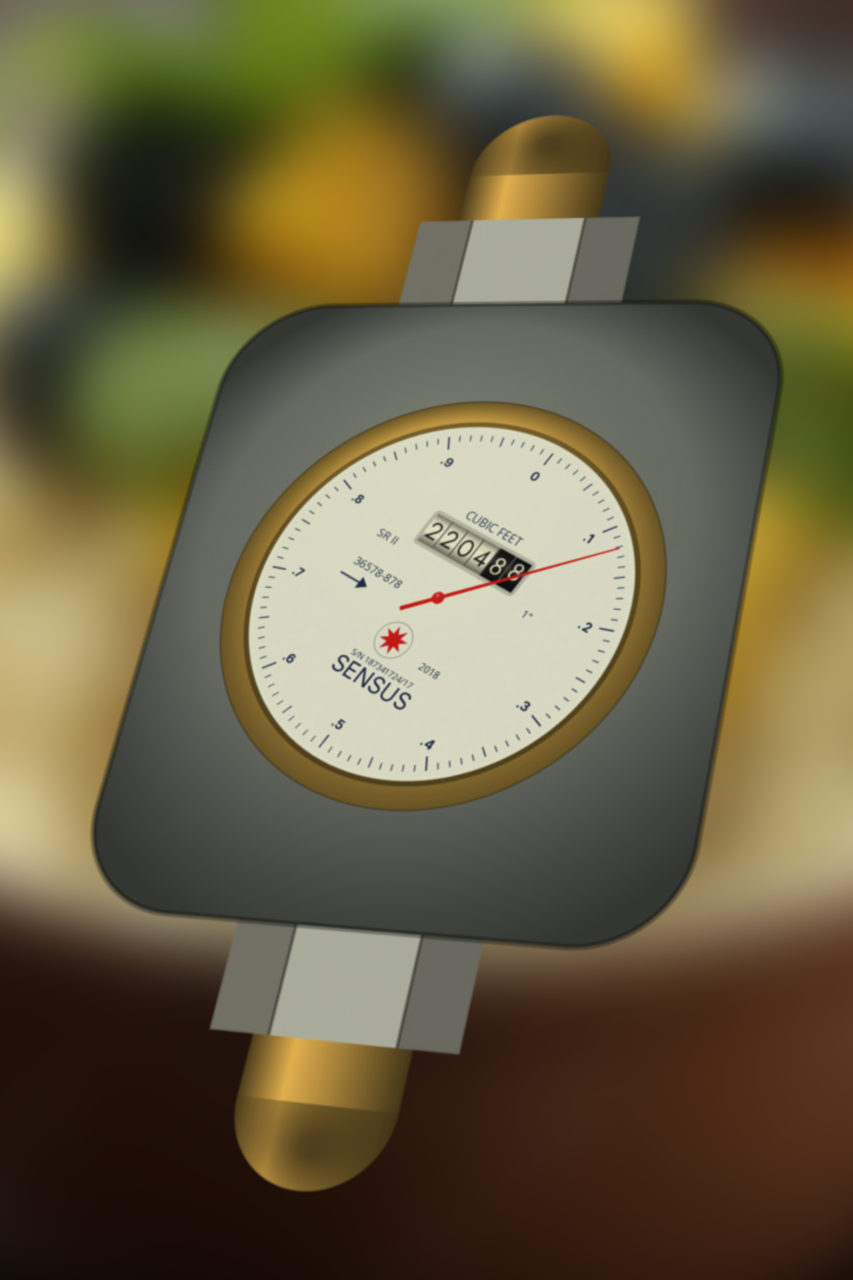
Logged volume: {"value": 220488.12, "unit": "ft³"}
